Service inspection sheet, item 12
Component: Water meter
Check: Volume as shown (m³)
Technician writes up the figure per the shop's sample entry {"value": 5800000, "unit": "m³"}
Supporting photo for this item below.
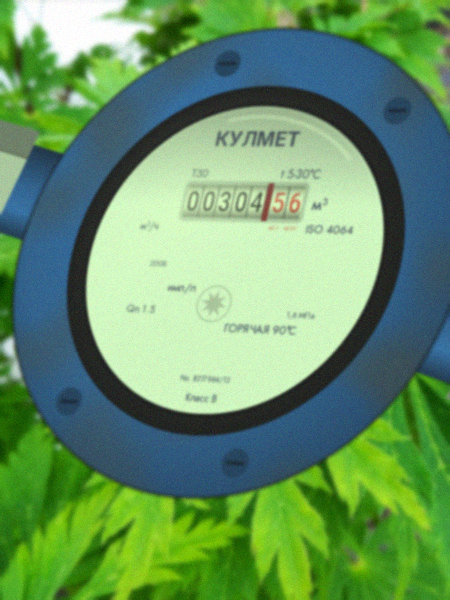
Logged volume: {"value": 304.56, "unit": "m³"}
